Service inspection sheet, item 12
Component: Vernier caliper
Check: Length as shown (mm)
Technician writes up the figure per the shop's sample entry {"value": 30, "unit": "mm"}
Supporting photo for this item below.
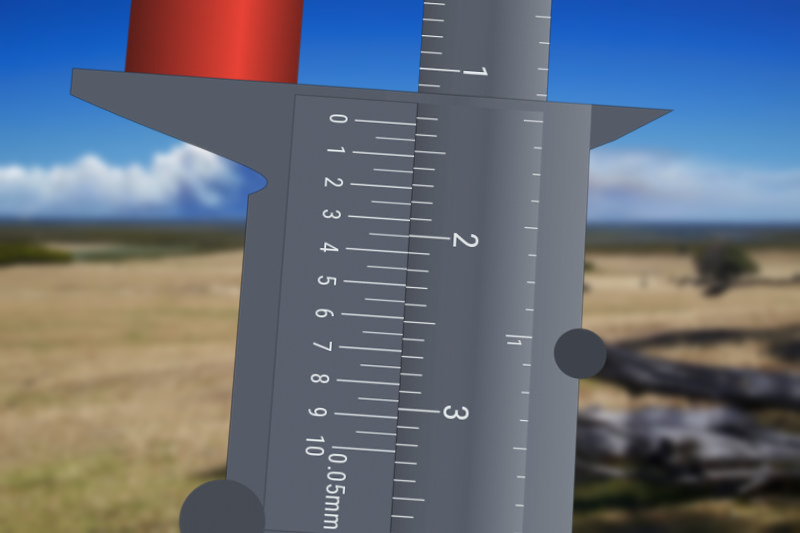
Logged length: {"value": 13.4, "unit": "mm"}
